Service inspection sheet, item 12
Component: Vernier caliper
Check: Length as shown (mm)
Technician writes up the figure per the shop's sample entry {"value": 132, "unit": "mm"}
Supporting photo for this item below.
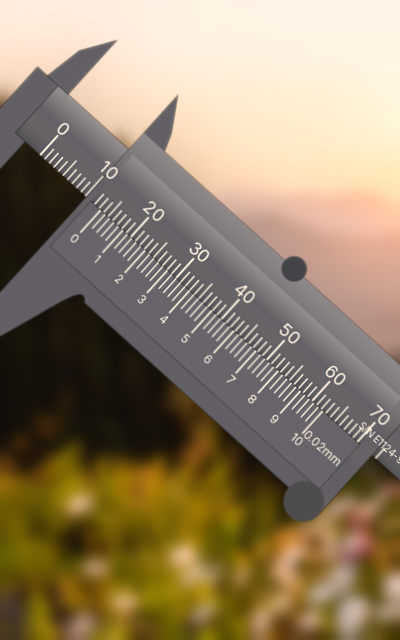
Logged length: {"value": 13.4, "unit": "mm"}
